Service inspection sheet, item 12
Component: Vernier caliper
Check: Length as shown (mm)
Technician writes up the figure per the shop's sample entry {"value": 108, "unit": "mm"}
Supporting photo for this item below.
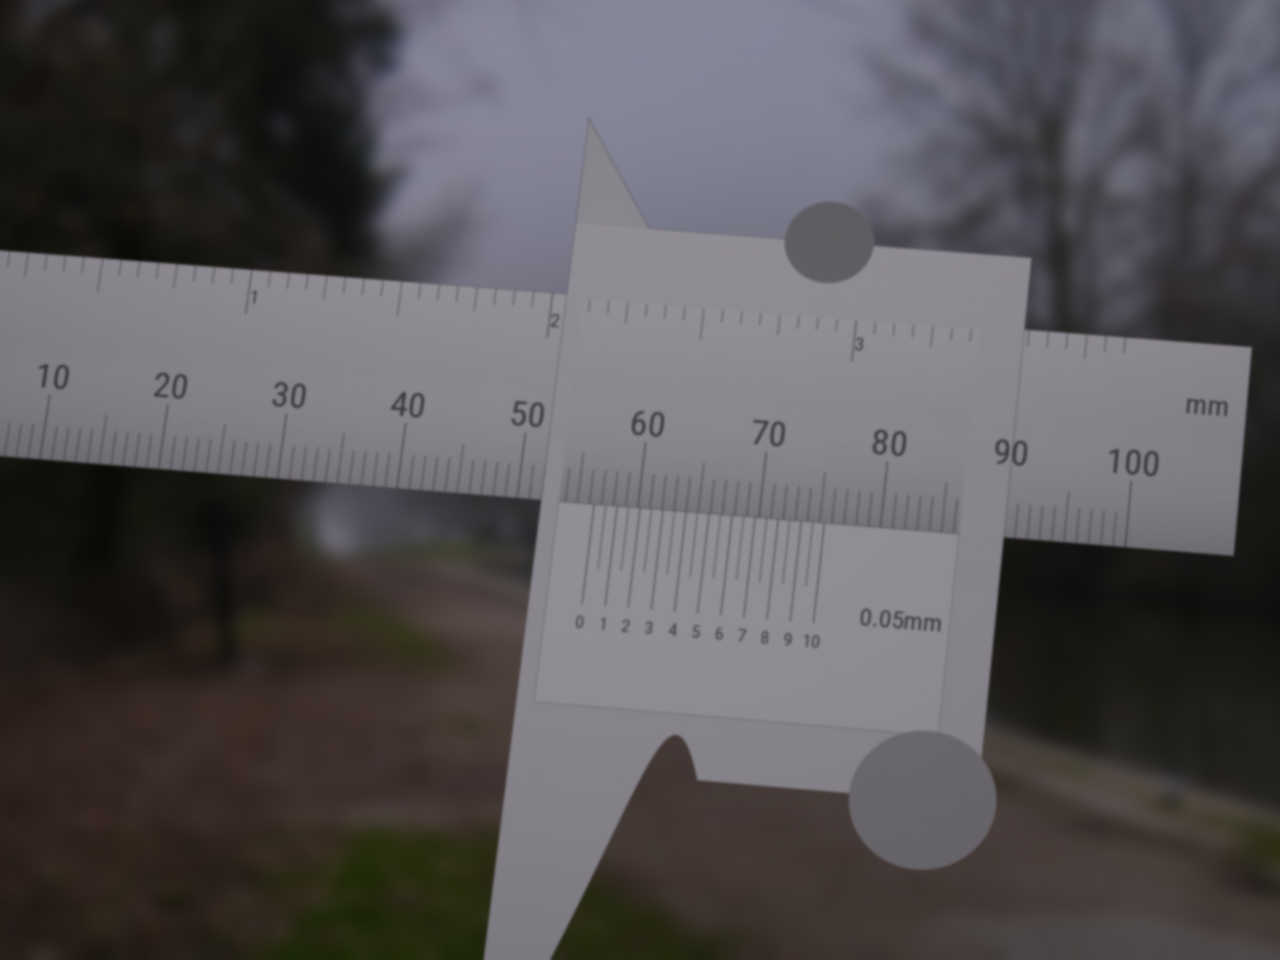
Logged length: {"value": 56.4, "unit": "mm"}
